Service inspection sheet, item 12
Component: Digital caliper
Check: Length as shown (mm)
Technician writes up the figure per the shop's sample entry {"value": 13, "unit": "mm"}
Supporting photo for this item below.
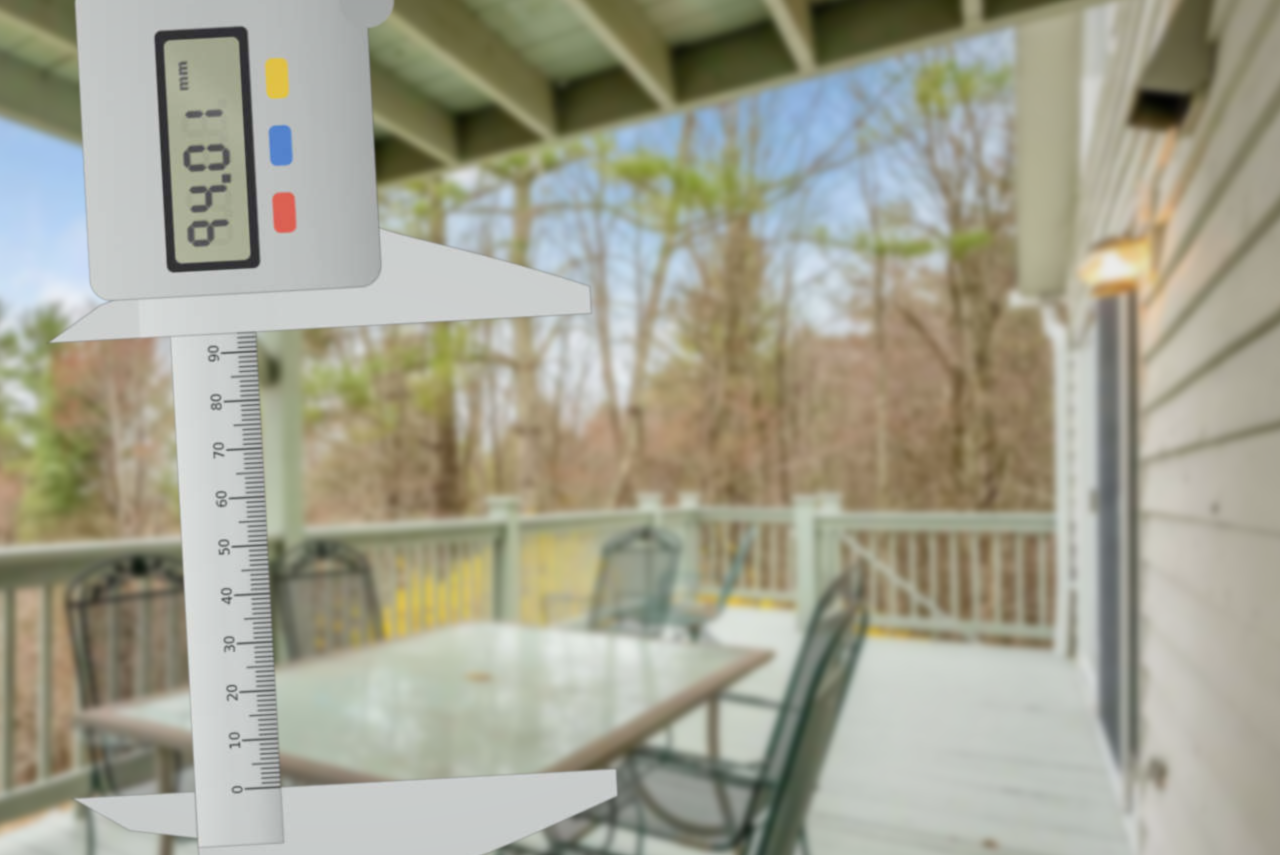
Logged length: {"value": 94.01, "unit": "mm"}
